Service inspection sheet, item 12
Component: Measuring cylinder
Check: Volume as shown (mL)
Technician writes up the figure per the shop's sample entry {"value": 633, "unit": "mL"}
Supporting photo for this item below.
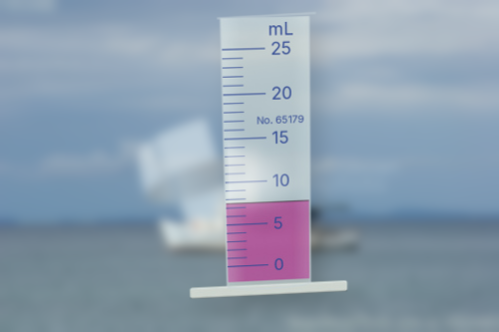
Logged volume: {"value": 7.5, "unit": "mL"}
